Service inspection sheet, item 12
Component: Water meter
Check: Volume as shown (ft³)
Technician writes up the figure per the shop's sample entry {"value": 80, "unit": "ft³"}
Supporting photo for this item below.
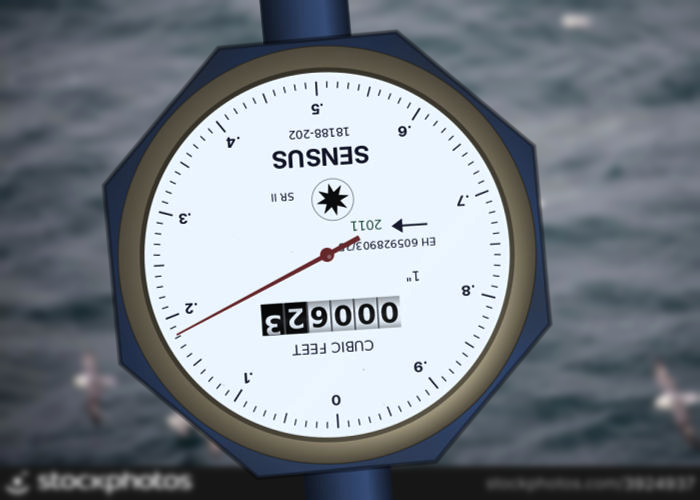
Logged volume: {"value": 623.18, "unit": "ft³"}
